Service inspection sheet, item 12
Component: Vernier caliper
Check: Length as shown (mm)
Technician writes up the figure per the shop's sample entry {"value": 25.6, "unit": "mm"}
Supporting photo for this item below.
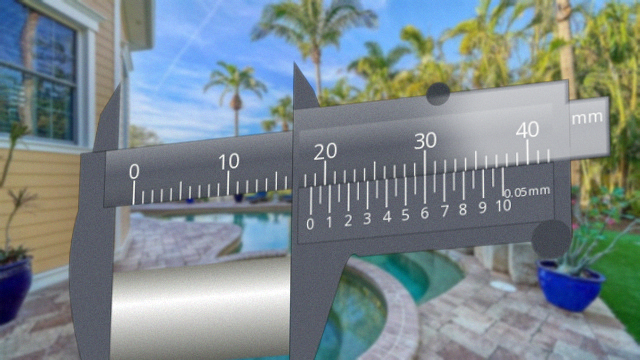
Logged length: {"value": 18.6, "unit": "mm"}
